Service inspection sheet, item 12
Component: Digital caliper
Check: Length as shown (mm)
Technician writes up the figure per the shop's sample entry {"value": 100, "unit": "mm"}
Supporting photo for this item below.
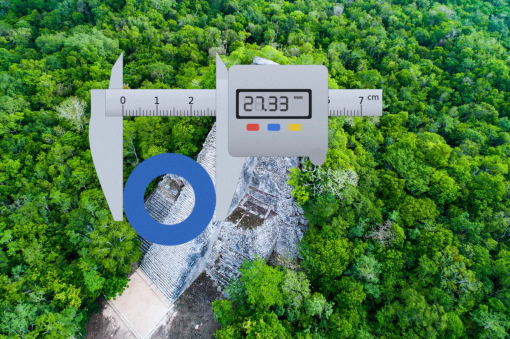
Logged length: {"value": 27.33, "unit": "mm"}
